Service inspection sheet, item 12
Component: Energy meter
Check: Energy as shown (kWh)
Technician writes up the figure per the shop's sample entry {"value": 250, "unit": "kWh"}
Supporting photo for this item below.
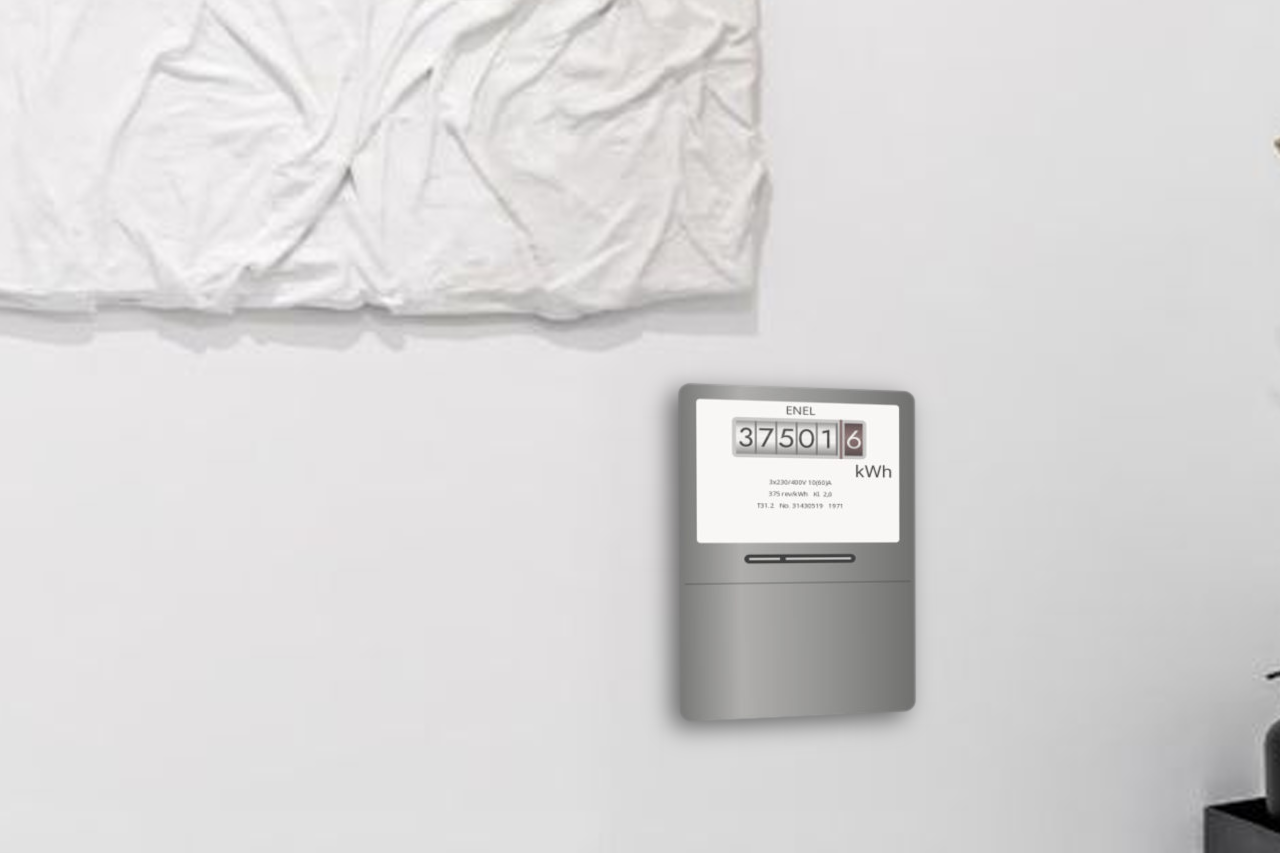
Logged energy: {"value": 37501.6, "unit": "kWh"}
